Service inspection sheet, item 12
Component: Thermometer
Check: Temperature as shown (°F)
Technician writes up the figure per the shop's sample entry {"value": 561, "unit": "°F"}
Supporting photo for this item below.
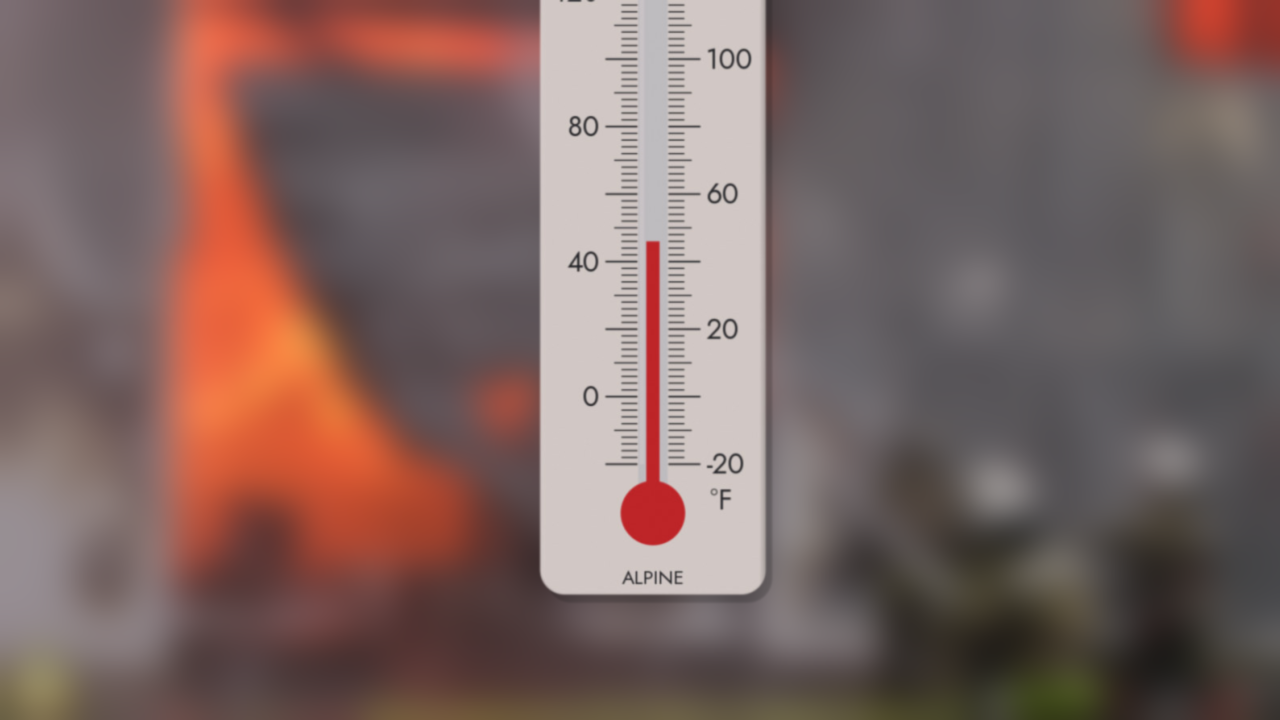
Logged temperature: {"value": 46, "unit": "°F"}
